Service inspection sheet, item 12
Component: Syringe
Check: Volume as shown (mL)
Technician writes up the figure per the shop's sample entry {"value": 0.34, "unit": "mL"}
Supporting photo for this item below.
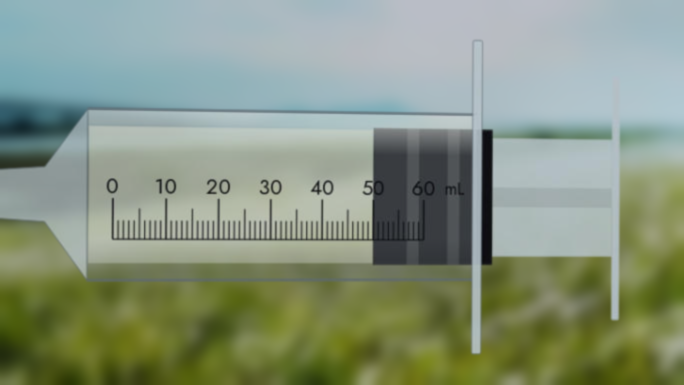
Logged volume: {"value": 50, "unit": "mL"}
